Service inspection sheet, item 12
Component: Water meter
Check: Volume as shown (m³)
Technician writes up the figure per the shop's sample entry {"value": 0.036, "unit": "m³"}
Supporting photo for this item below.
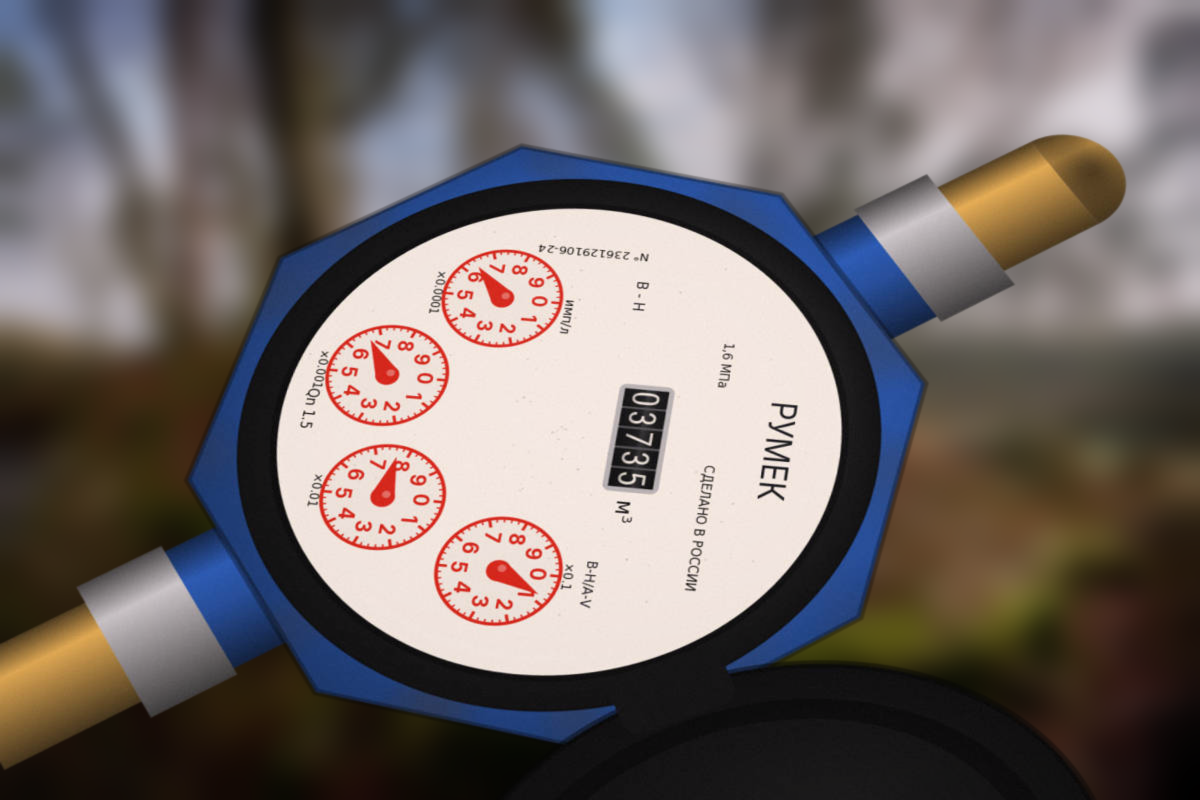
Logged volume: {"value": 3735.0766, "unit": "m³"}
